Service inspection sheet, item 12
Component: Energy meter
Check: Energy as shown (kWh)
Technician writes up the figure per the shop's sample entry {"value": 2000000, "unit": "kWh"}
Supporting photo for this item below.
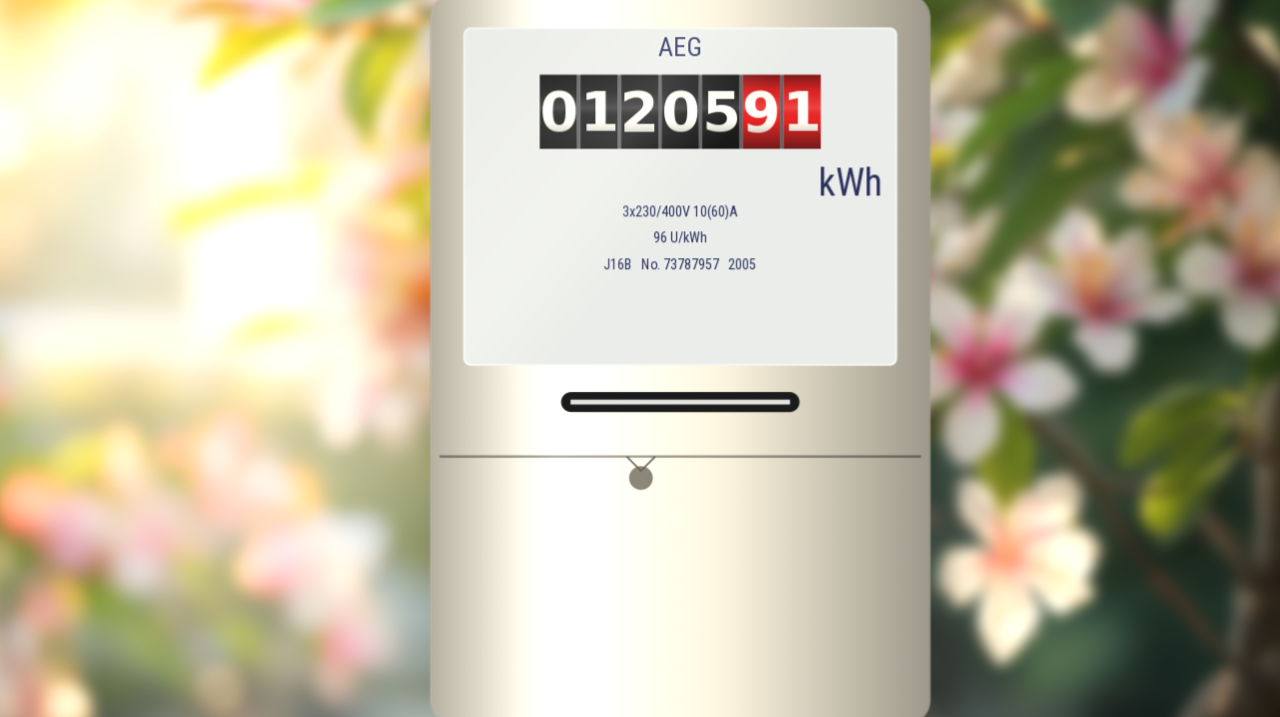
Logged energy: {"value": 1205.91, "unit": "kWh"}
